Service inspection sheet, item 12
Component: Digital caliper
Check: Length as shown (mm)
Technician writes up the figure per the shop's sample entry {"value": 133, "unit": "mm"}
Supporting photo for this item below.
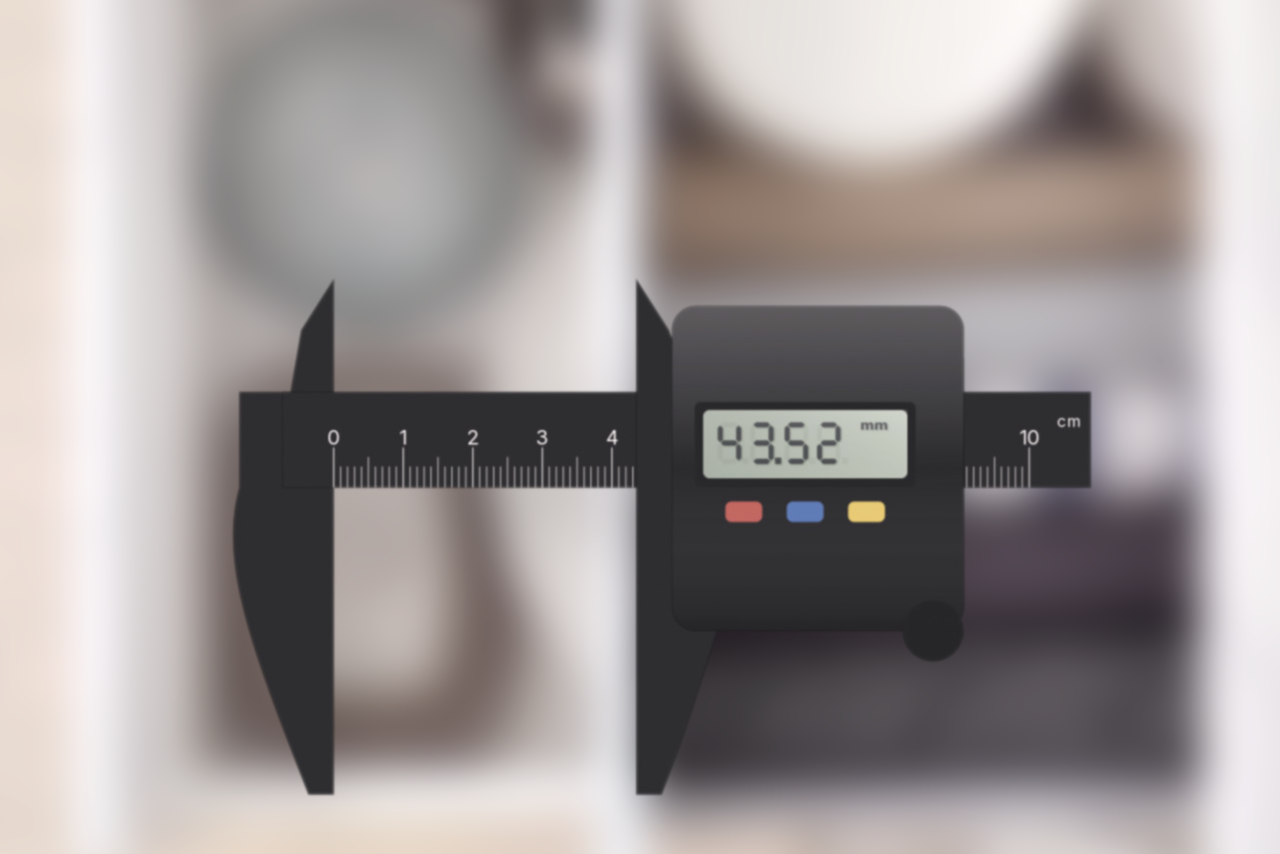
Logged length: {"value": 43.52, "unit": "mm"}
